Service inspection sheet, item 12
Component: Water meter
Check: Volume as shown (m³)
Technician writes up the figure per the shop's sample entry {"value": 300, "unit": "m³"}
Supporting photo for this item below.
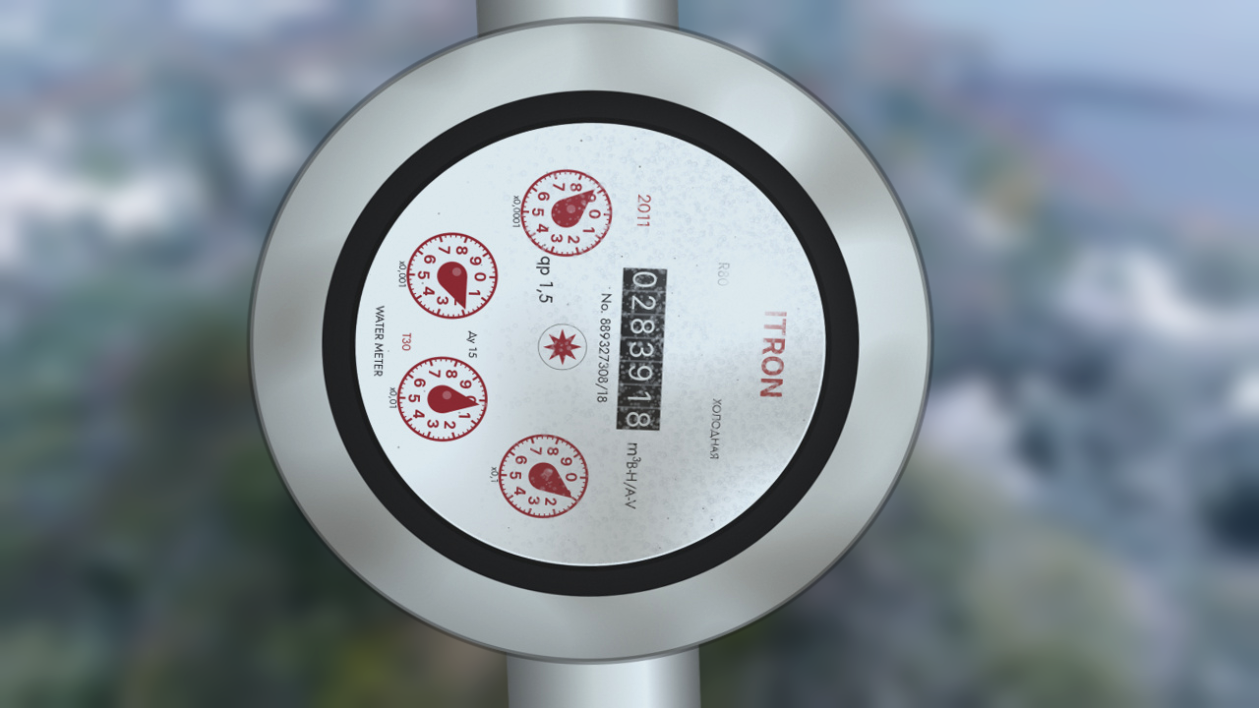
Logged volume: {"value": 283918.1018, "unit": "m³"}
